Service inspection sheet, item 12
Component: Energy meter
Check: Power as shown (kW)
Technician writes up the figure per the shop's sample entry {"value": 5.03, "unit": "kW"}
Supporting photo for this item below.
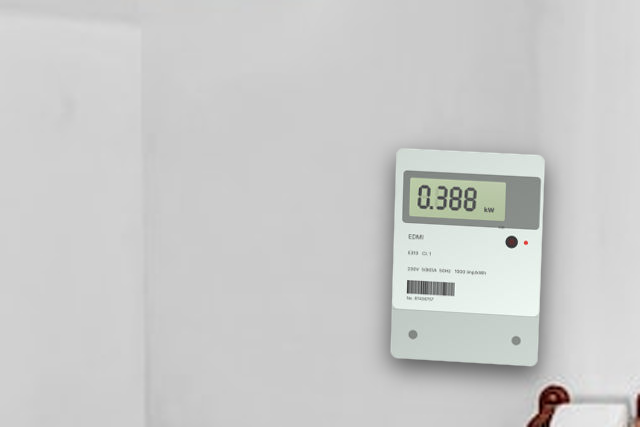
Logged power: {"value": 0.388, "unit": "kW"}
